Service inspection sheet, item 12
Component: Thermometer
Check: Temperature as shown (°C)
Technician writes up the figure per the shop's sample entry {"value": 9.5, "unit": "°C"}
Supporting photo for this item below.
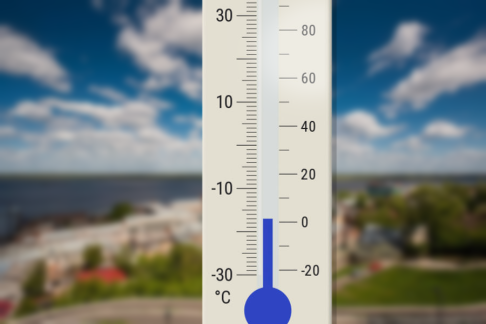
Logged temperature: {"value": -17, "unit": "°C"}
